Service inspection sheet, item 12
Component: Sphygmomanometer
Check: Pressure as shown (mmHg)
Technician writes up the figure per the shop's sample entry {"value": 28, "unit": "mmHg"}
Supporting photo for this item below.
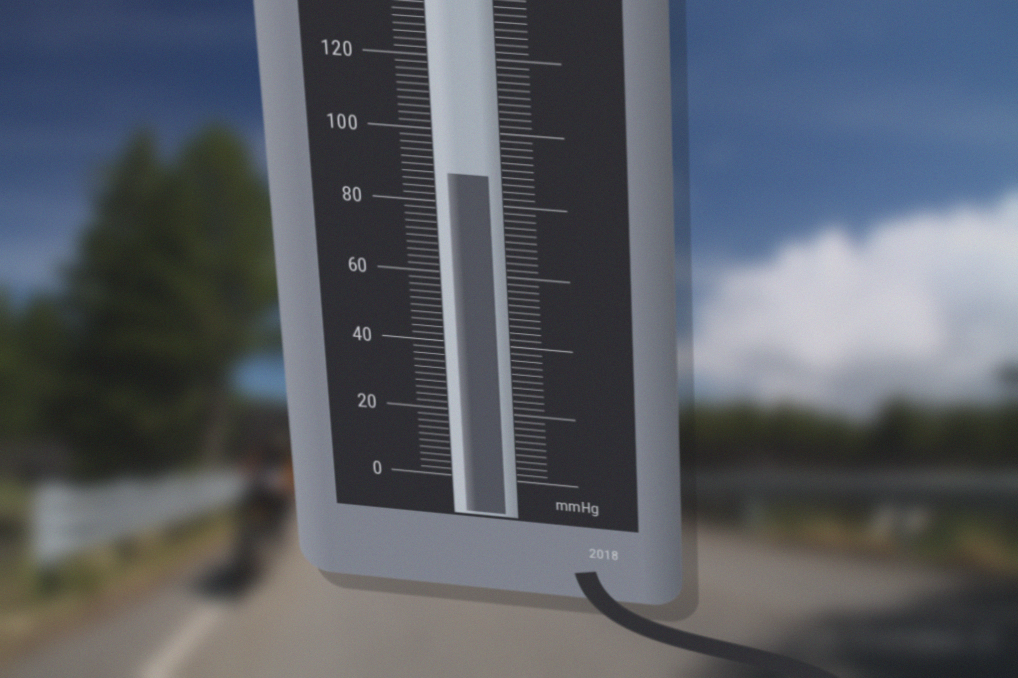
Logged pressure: {"value": 88, "unit": "mmHg"}
